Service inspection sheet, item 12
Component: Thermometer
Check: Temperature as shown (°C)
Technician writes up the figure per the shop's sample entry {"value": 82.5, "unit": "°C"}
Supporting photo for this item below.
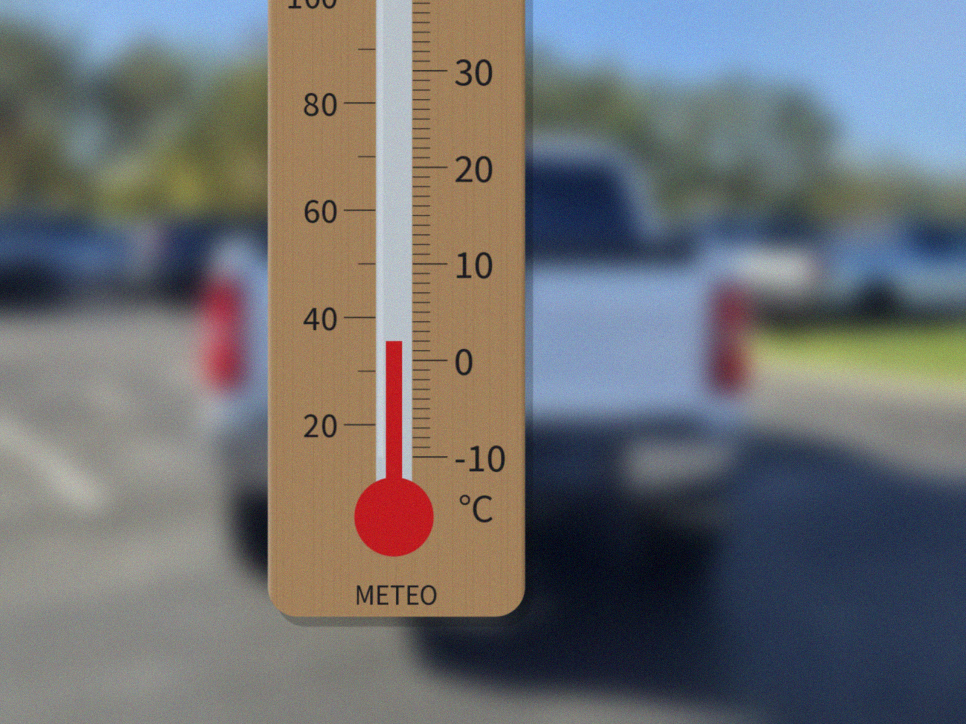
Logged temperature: {"value": 2, "unit": "°C"}
